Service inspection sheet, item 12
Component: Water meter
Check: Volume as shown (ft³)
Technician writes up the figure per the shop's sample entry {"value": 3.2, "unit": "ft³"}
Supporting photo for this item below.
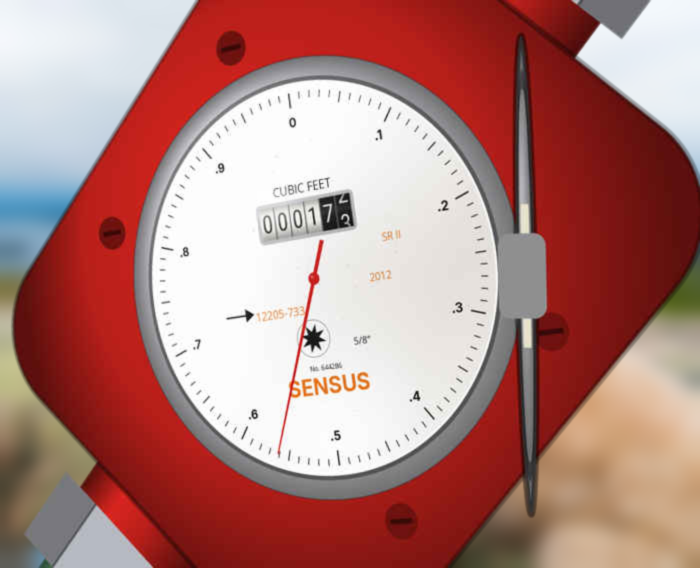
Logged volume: {"value": 172.56, "unit": "ft³"}
